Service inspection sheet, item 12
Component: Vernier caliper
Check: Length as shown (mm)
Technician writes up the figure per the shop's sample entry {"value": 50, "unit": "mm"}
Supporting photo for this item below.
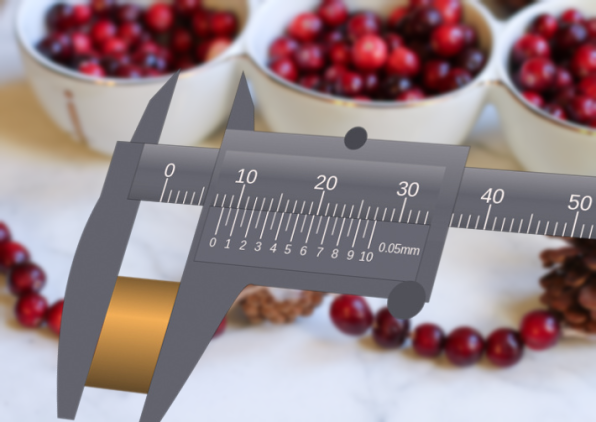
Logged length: {"value": 8.2, "unit": "mm"}
